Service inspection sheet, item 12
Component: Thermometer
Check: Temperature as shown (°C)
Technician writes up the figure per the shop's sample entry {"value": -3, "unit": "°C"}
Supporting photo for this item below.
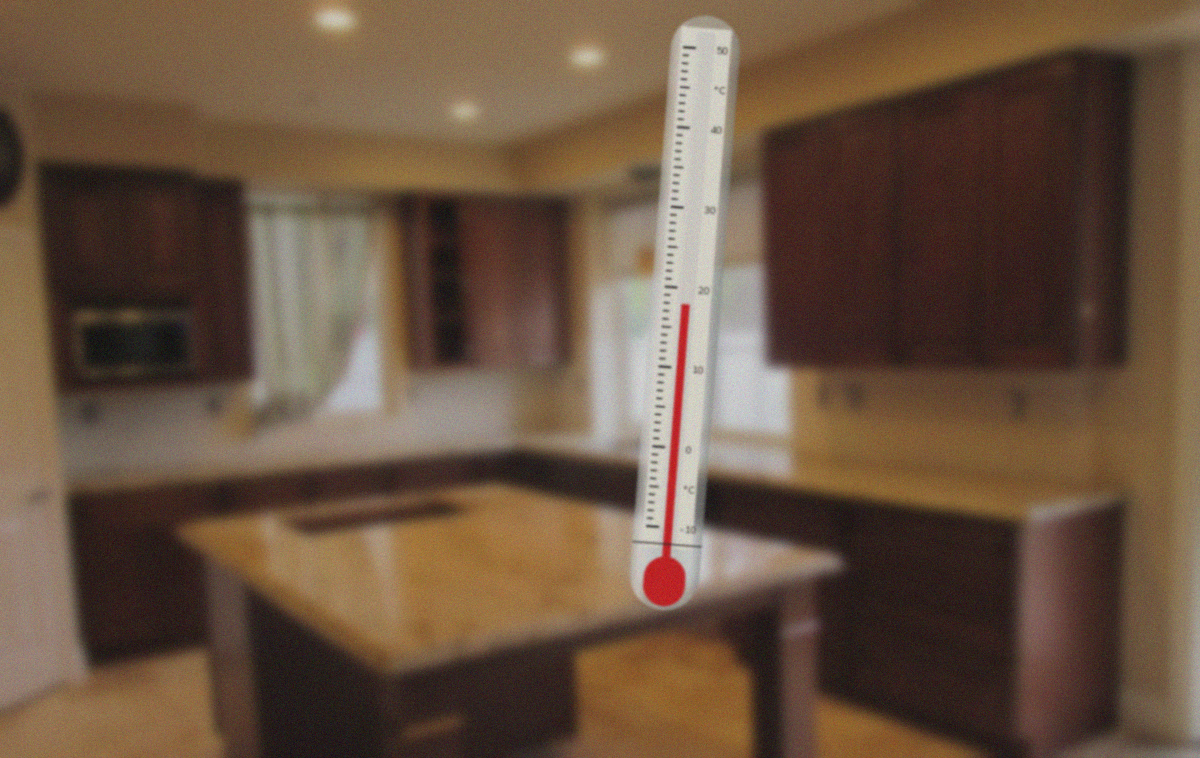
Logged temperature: {"value": 18, "unit": "°C"}
